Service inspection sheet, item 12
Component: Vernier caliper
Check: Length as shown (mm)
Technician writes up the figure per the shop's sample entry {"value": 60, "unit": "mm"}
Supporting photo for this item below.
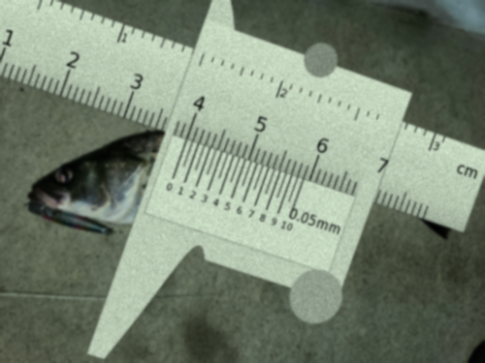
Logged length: {"value": 40.0, "unit": "mm"}
